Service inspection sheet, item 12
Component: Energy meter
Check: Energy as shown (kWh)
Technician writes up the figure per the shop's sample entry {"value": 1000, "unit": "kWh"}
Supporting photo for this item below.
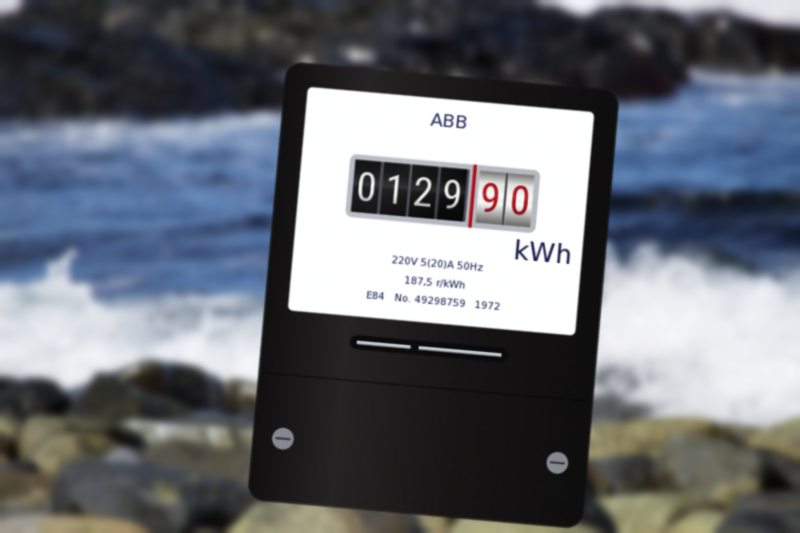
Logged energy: {"value": 129.90, "unit": "kWh"}
